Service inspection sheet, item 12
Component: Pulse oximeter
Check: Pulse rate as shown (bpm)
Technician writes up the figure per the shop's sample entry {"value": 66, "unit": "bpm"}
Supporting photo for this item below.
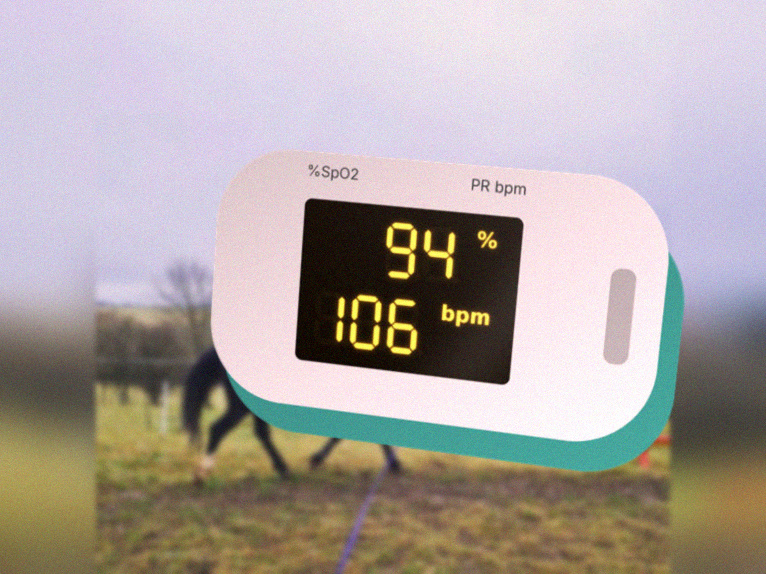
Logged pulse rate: {"value": 106, "unit": "bpm"}
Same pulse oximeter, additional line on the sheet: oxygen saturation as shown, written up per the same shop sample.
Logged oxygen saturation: {"value": 94, "unit": "%"}
